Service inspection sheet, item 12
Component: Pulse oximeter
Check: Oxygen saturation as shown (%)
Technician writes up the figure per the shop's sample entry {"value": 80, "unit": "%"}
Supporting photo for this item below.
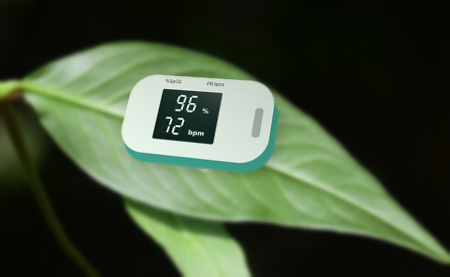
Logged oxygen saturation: {"value": 96, "unit": "%"}
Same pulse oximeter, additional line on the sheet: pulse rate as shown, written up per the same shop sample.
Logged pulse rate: {"value": 72, "unit": "bpm"}
